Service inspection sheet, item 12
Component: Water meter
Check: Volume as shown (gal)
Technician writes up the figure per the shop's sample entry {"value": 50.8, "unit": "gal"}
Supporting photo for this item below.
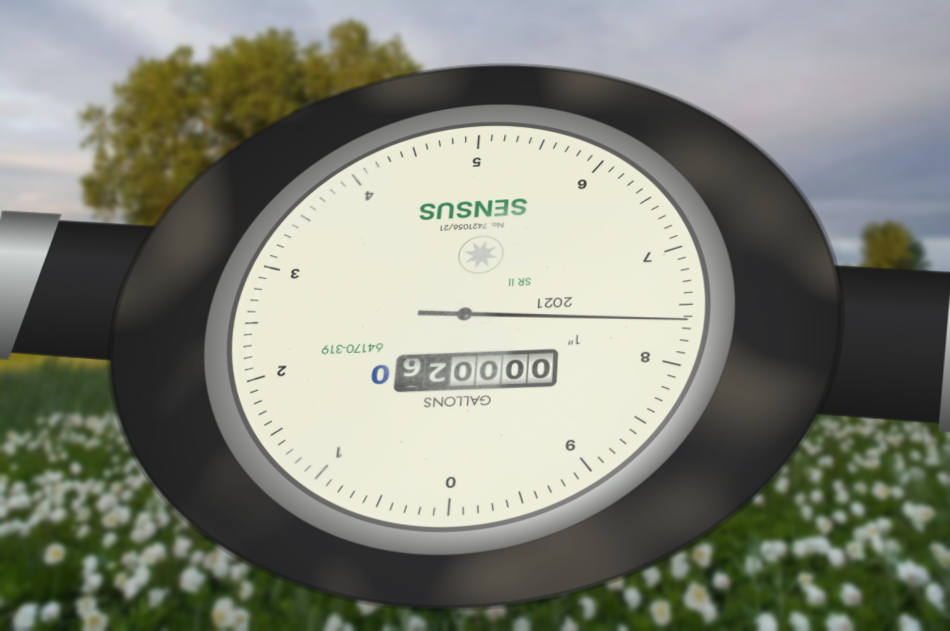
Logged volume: {"value": 257.6, "unit": "gal"}
